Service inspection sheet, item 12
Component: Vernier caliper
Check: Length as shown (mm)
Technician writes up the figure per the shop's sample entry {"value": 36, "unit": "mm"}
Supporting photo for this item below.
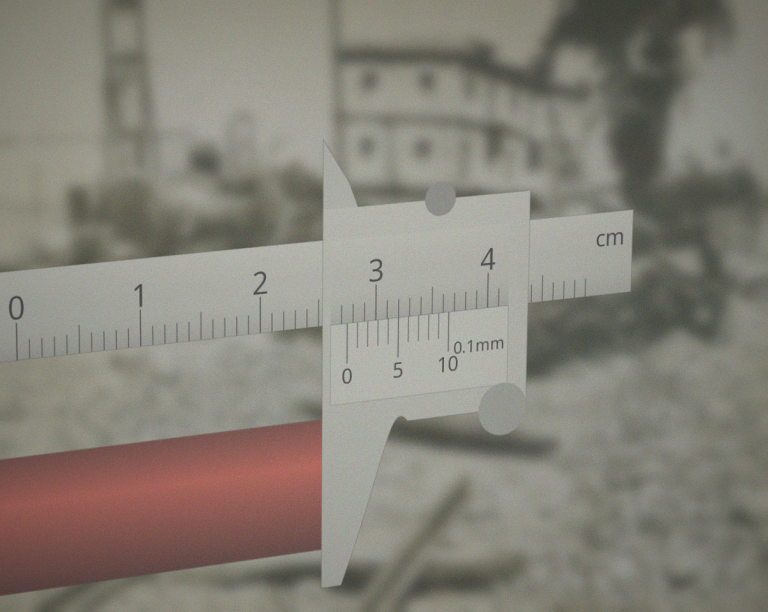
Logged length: {"value": 27.5, "unit": "mm"}
